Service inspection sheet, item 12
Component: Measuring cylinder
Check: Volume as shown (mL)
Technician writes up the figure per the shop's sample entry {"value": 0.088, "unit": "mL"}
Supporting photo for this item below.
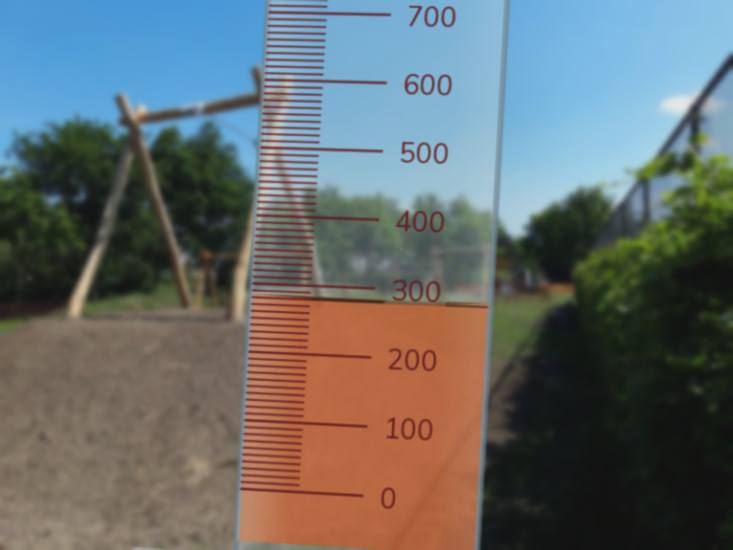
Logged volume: {"value": 280, "unit": "mL"}
